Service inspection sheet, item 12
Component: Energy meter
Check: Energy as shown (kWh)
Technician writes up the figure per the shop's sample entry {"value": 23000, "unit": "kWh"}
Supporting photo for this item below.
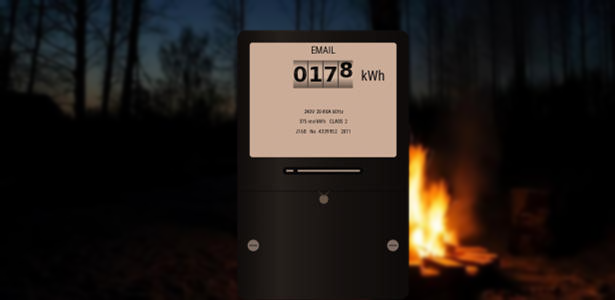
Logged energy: {"value": 178, "unit": "kWh"}
